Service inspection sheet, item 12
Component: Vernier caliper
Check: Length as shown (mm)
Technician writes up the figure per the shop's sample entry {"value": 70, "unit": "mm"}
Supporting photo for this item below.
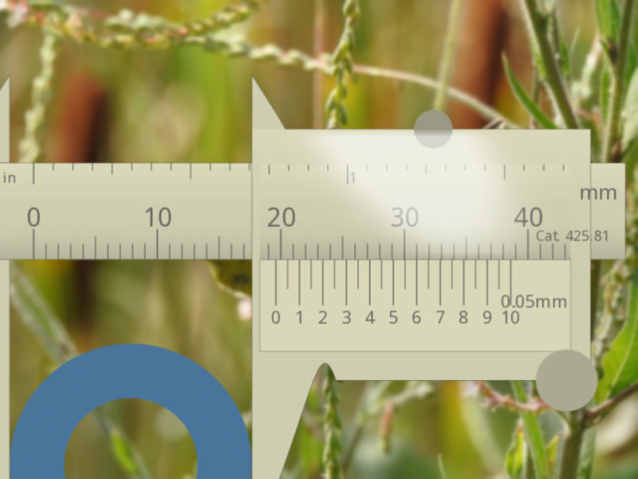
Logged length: {"value": 19.6, "unit": "mm"}
